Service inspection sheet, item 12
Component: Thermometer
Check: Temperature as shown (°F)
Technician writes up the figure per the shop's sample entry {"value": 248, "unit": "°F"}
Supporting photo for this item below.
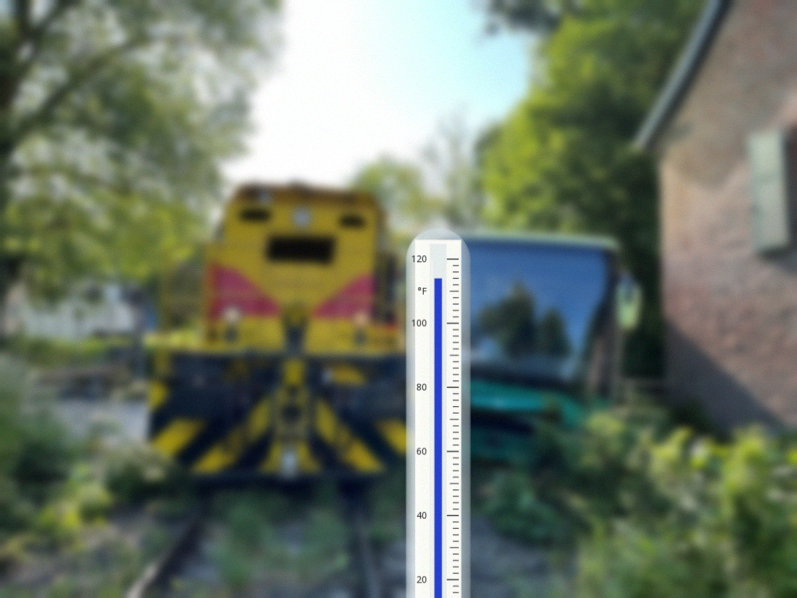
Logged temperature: {"value": 114, "unit": "°F"}
